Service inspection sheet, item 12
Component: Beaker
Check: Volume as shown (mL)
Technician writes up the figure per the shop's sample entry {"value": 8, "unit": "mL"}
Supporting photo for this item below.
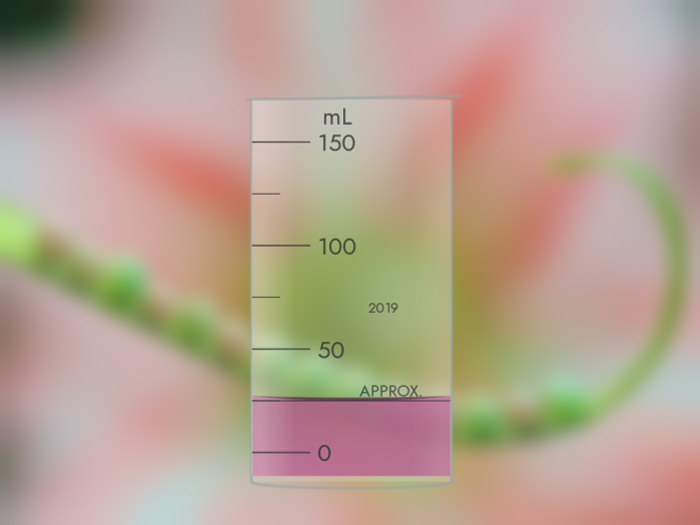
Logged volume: {"value": 25, "unit": "mL"}
